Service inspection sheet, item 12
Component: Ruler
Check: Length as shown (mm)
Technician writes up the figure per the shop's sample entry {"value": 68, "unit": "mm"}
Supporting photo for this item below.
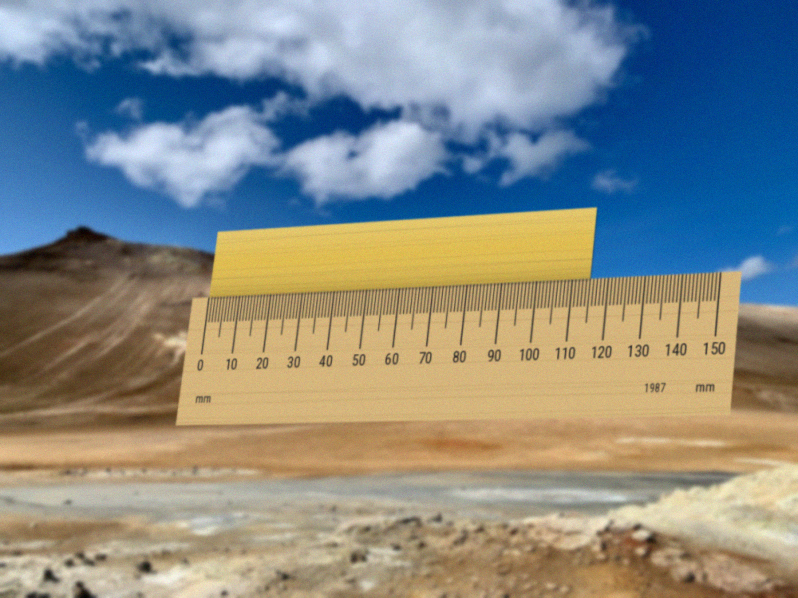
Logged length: {"value": 115, "unit": "mm"}
